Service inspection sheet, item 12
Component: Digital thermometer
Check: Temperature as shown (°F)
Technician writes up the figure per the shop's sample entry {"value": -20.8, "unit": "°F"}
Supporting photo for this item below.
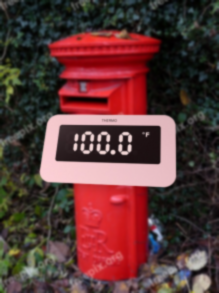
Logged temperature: {"value": 100.0, "unit": "°F"}
